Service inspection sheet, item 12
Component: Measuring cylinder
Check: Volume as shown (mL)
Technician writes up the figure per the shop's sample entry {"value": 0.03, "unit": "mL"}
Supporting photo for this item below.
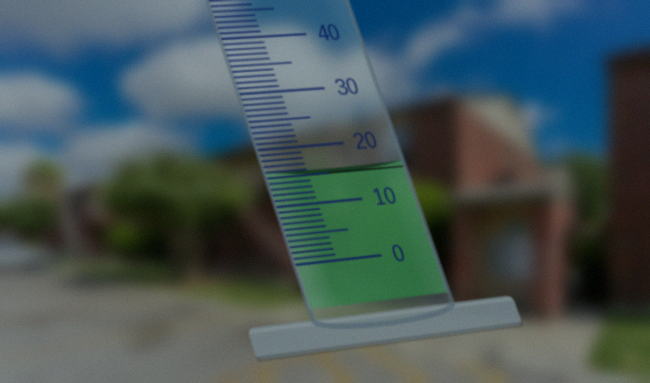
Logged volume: {"value": 15, "unit": "mL"}
